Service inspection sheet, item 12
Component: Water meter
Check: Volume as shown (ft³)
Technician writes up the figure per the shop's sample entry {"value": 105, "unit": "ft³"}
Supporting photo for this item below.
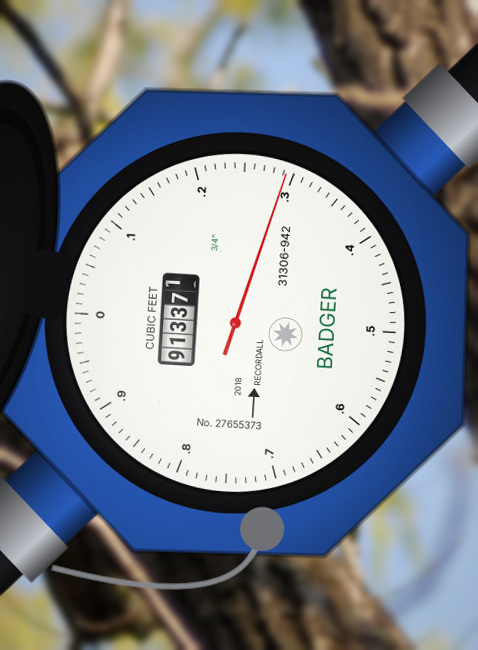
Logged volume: {"value": 913371.29, "unit": "ft³"}
